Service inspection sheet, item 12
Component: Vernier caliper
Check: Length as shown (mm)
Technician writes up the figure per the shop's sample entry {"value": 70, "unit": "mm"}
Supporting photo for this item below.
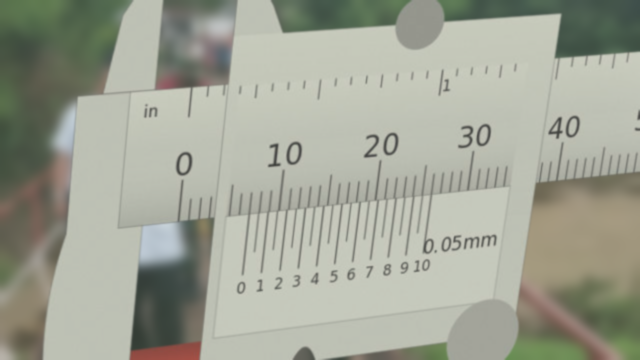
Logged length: {"value": 7.0, "unit": "mm"}
